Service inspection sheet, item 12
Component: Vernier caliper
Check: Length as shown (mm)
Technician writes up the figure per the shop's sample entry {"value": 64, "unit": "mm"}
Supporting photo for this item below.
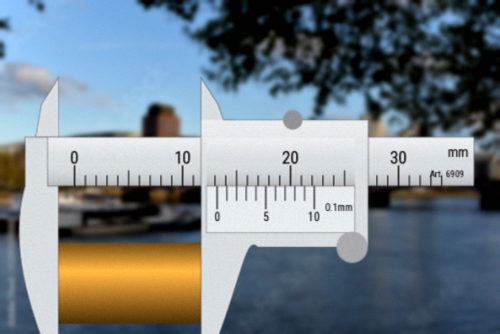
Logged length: {"value": 13.2, "unit": "mm"}
